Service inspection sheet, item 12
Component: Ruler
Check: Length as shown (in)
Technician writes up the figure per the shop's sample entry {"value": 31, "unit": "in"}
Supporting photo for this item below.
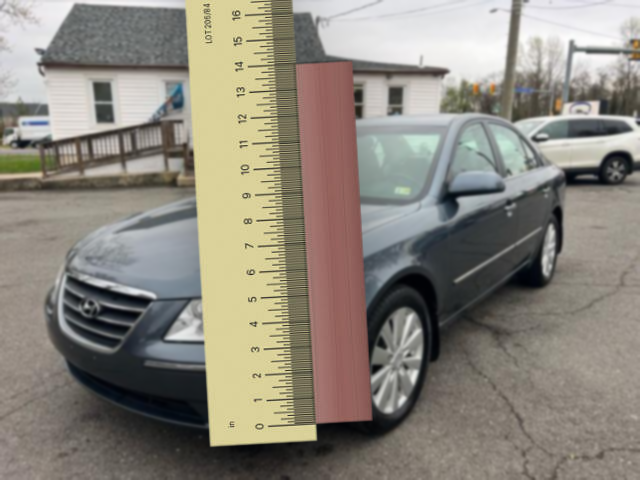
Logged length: {"value": 14, "unit": "in"}
